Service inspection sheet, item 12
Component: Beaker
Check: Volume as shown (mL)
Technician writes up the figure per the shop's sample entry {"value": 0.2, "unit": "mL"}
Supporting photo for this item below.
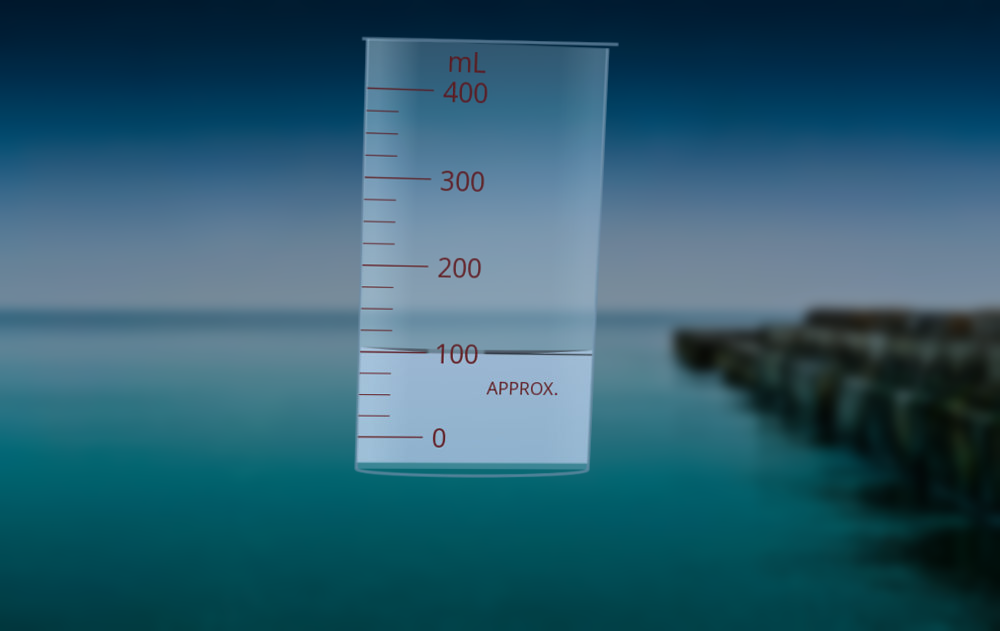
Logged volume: {"value": 100, "unit": "mL"}
